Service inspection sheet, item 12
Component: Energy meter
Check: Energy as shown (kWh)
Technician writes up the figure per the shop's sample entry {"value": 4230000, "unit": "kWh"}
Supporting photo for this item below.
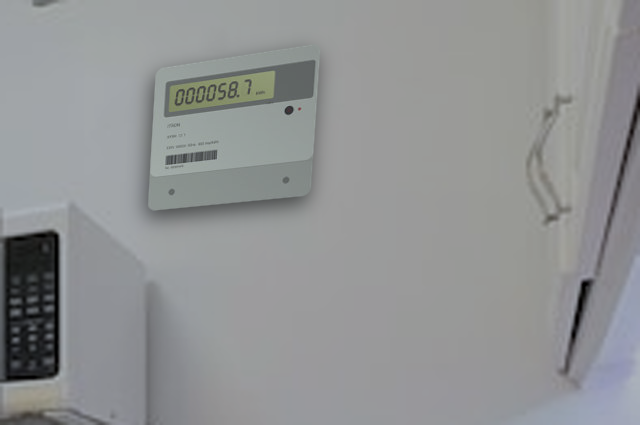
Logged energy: {"value": 58.7, "unit": "kWh"}
